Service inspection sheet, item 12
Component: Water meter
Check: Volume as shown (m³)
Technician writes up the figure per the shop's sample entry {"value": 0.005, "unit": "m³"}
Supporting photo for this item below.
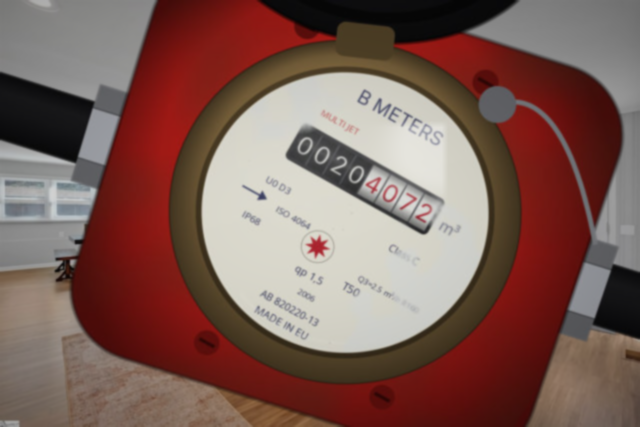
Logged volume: {"value": 20.4072, "unit": "m³"}
